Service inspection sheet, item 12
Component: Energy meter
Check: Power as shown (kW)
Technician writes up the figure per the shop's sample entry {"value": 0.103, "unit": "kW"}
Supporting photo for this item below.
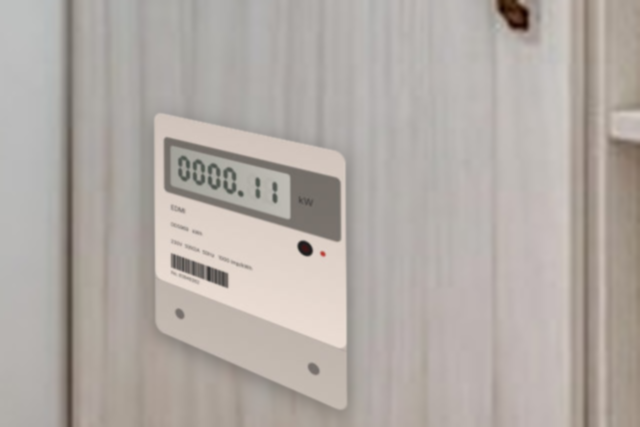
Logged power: {"value": 0.11, "unit": "kW"}
